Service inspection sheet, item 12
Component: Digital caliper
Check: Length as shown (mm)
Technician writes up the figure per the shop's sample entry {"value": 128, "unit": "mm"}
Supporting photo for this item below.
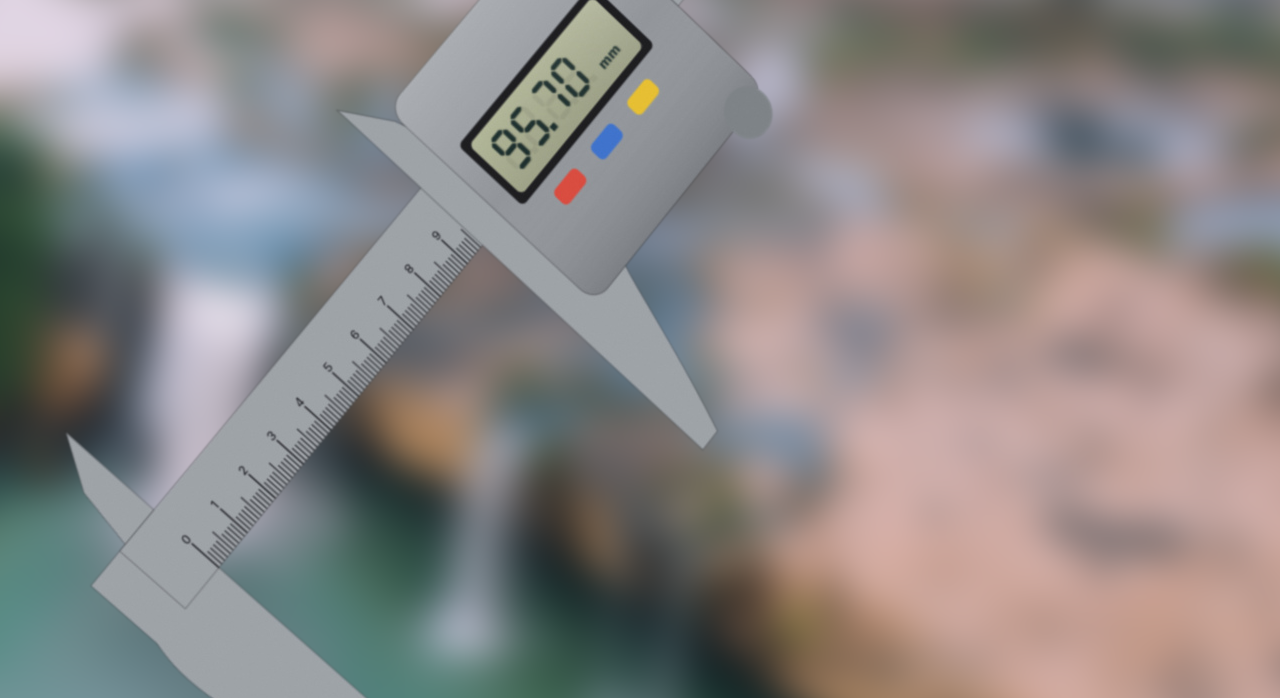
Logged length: {"value": 95.70, "unit": "mm"}
